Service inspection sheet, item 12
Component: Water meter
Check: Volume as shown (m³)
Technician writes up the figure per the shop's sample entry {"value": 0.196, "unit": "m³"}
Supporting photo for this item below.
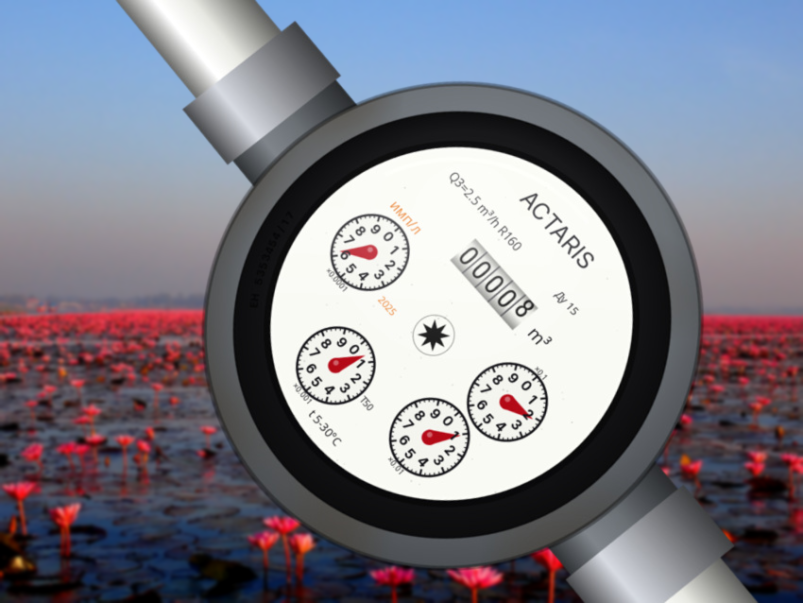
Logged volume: {"value": 8.2106, "unit": "m³"}
